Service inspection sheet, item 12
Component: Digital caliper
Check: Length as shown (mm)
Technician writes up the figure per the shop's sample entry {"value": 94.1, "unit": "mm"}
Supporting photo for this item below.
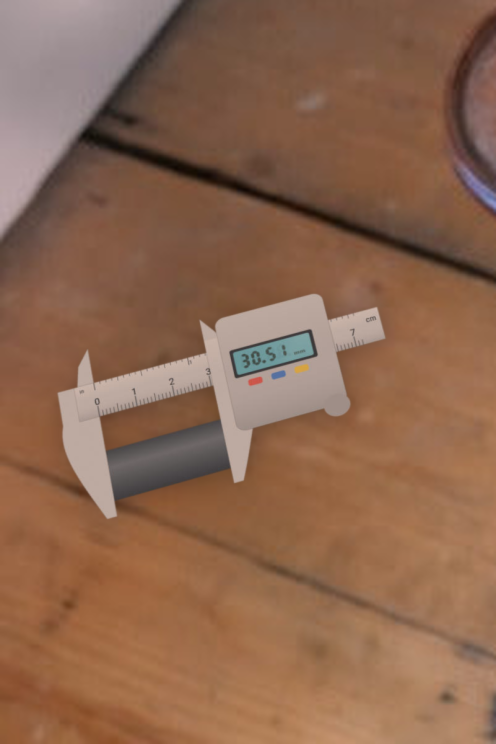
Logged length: {"value": 30.51, "unit": "mm"}
